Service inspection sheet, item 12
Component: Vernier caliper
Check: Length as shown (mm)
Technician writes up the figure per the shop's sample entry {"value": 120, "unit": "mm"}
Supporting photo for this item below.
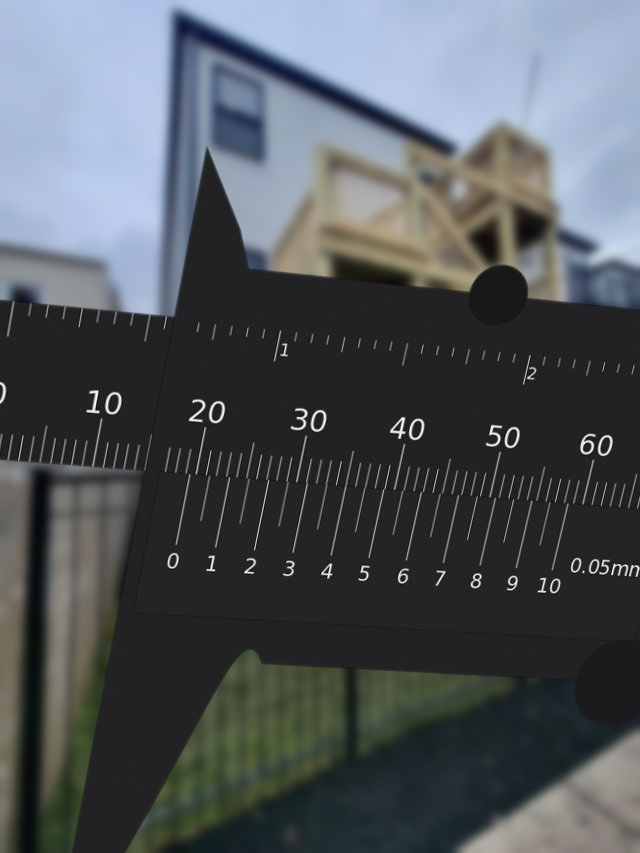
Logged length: {"value": 19.4, "unit": "mm"}
